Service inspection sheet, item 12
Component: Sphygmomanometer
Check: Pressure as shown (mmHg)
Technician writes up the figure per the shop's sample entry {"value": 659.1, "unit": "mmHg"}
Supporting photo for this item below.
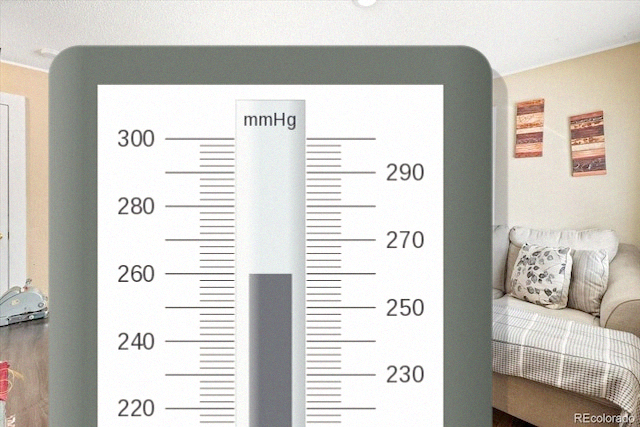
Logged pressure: {"value": 260, "unit": "mmHg"}
